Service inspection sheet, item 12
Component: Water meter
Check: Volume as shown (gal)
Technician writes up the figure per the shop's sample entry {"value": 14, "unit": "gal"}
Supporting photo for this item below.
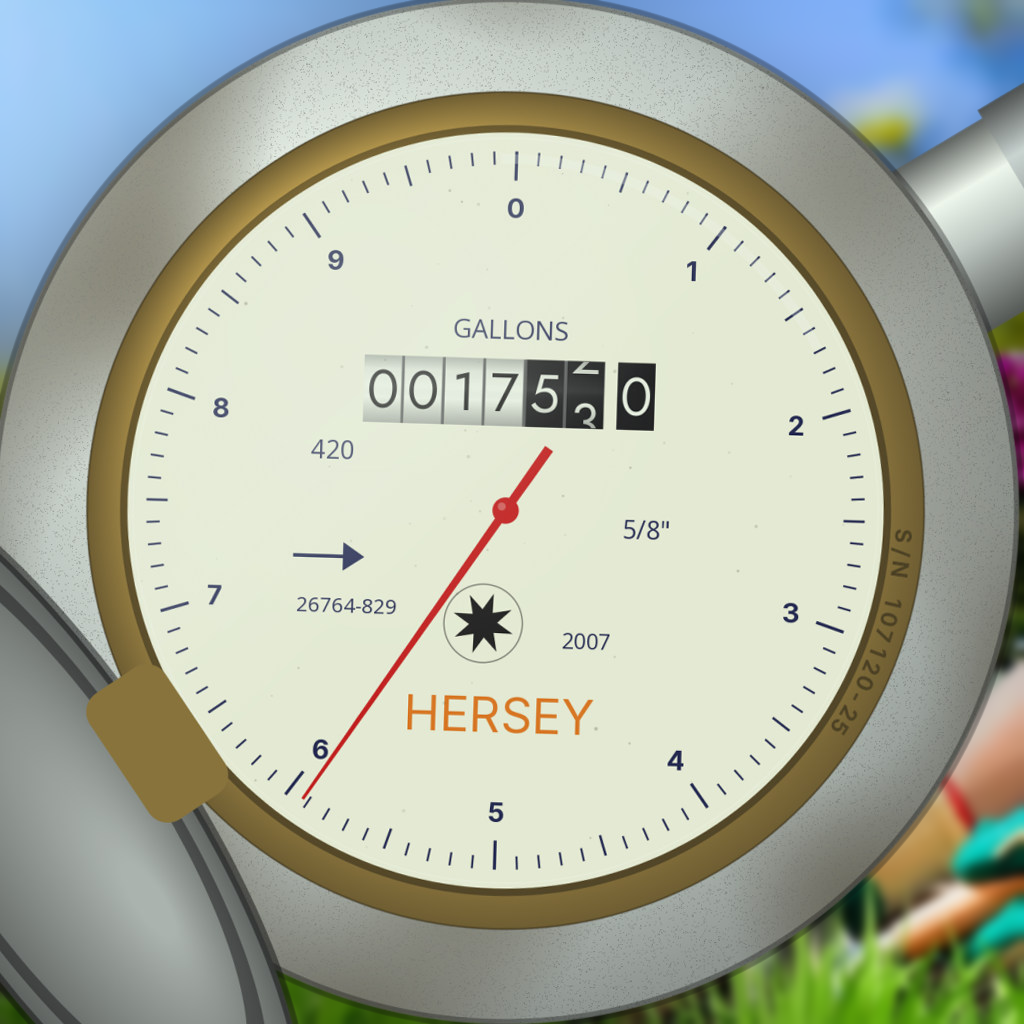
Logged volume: {"value": 17525.9, "unit": "gal"}
